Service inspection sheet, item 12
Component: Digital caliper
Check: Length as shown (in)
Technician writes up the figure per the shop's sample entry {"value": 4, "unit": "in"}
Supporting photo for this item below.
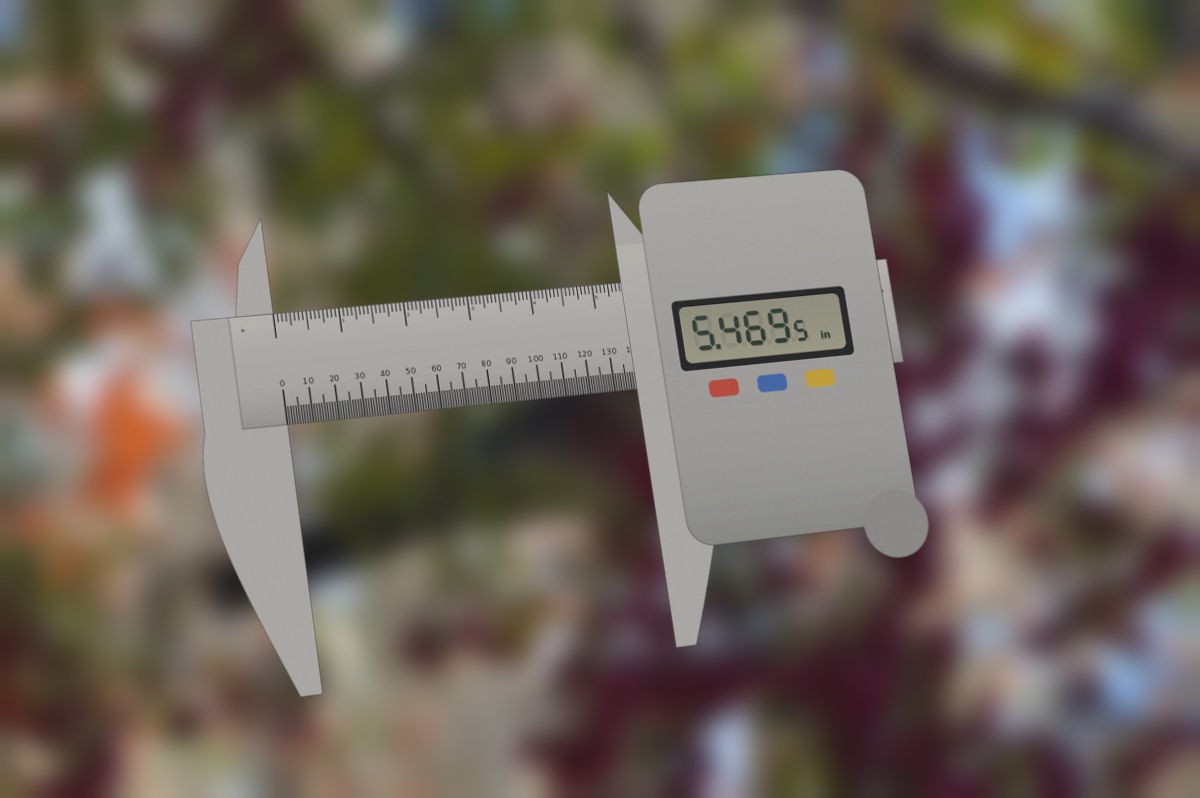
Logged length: {"value": 5.4695, "unit": "in"}
